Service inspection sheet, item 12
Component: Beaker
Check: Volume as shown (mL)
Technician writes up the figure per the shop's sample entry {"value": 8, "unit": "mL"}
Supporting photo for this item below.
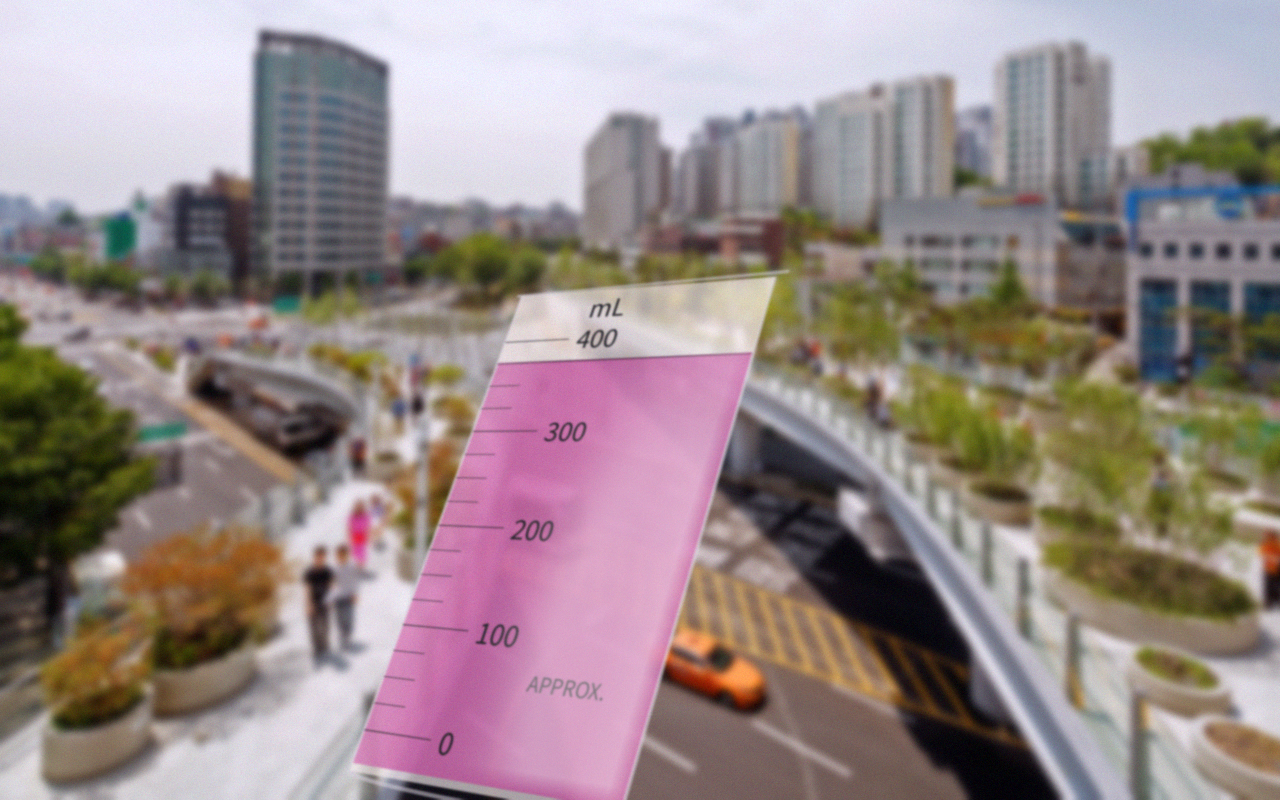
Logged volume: {"value": 375, "unit": "mL"}
